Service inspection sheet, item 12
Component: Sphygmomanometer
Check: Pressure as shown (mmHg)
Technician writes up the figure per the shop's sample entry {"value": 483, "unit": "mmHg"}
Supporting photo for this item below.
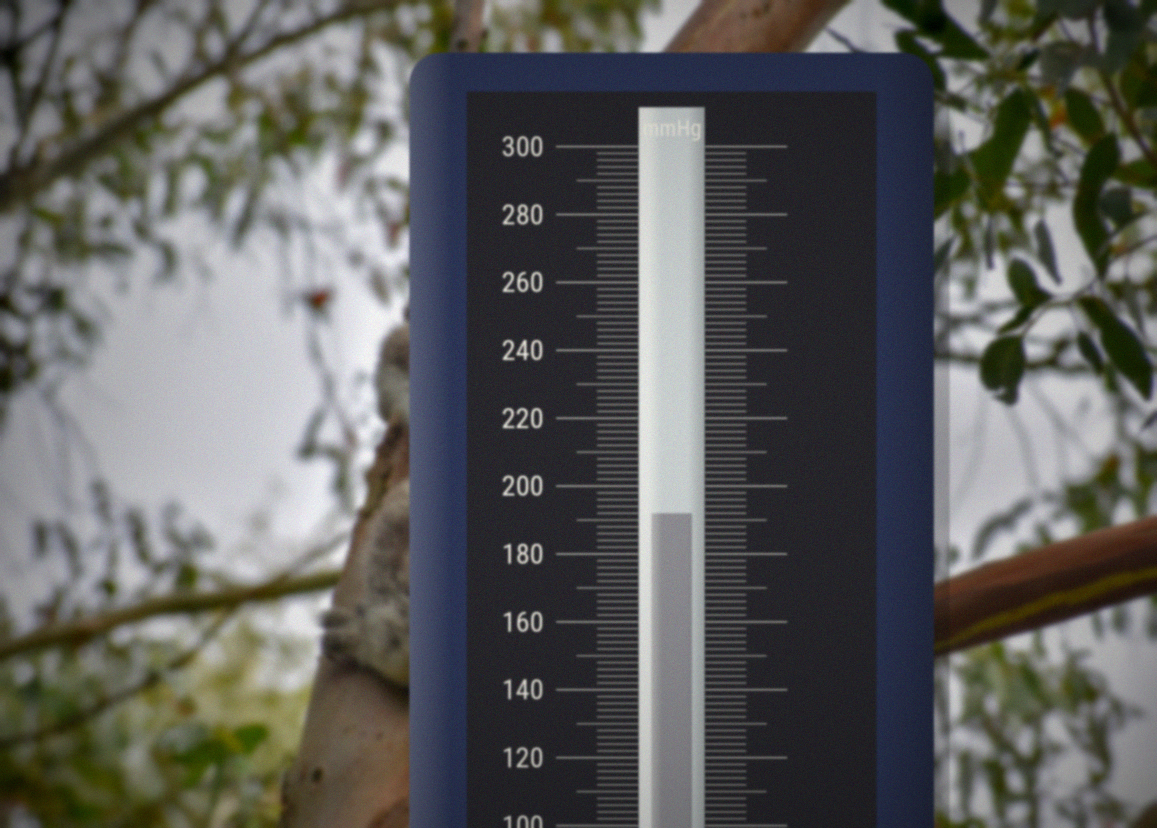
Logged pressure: {"value": 192, "unit": "mmHg"}
